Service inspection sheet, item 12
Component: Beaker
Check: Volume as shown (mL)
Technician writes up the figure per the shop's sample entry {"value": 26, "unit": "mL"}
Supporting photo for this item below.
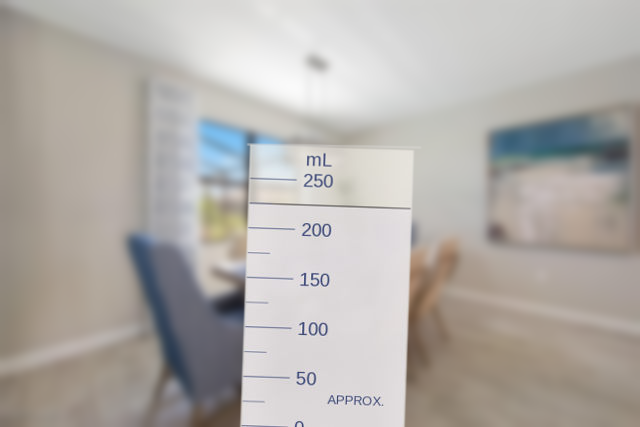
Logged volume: {"value": 225, "unit": "mL"}
